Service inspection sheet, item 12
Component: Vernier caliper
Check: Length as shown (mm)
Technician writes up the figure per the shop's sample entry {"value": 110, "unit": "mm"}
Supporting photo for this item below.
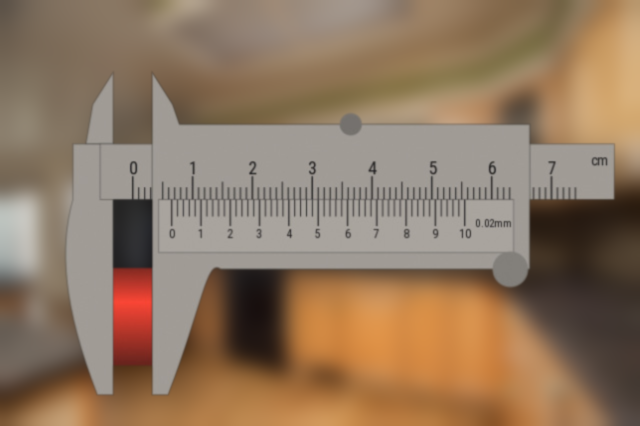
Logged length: {"value": 6.5, "unit": "mm"}
